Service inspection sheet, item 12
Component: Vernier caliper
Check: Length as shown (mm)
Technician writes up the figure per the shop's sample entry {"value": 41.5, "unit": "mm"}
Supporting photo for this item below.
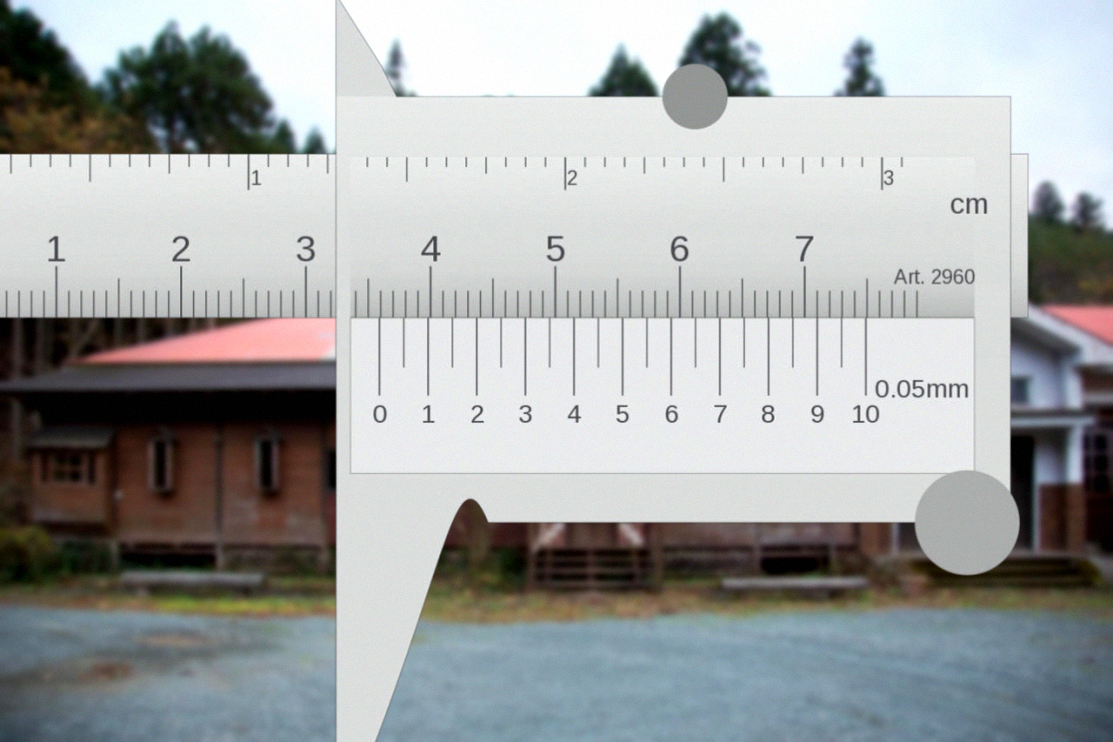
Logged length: {"value": 35.9, "unit": "mm"}
